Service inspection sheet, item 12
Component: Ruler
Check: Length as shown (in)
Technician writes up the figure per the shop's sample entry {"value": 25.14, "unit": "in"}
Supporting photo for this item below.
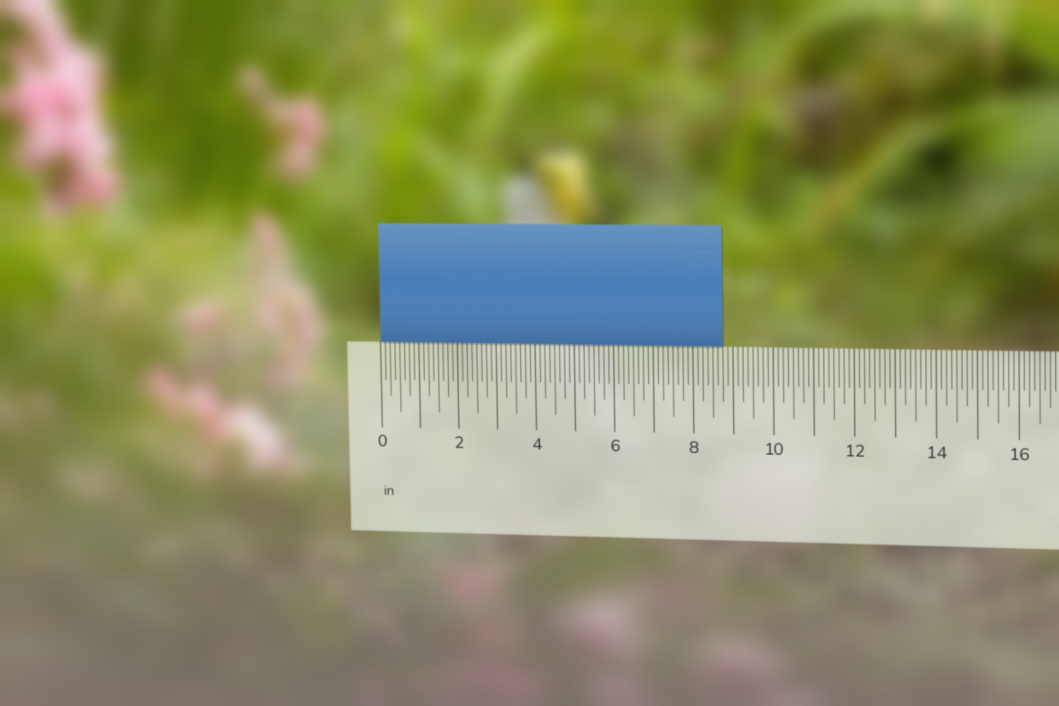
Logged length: {"value": 8.75, "unit": "in"}
